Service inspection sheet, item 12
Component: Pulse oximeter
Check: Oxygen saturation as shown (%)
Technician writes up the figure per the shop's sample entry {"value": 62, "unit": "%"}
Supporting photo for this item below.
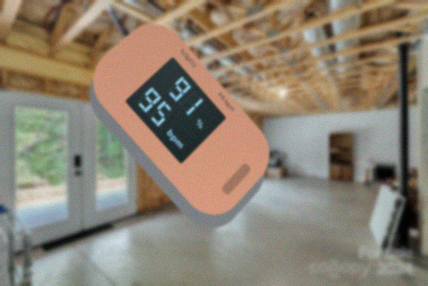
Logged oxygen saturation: {"value": 91, "unit": "%"}
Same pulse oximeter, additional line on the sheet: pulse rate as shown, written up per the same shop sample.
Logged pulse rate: {"value": 95, "unit": "bpm"}
